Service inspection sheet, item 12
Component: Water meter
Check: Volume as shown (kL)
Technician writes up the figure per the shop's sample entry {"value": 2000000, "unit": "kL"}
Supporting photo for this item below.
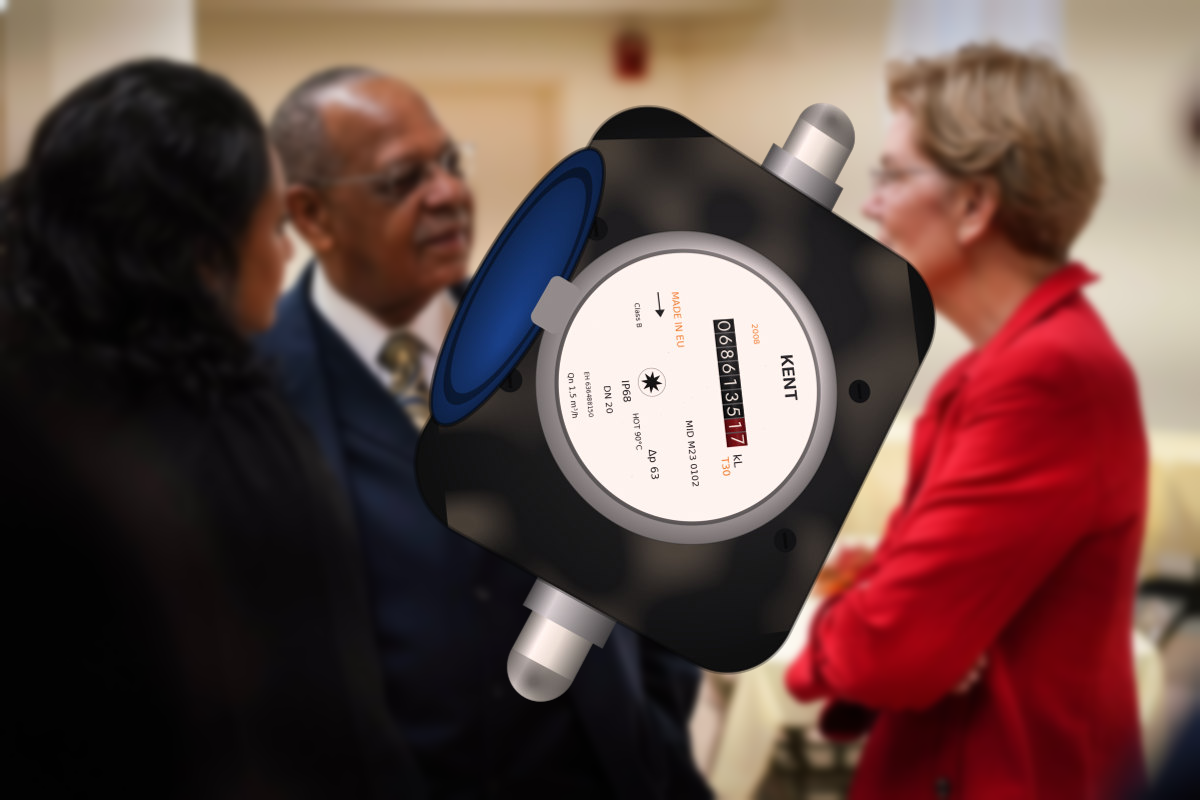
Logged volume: {"value": 686135.17, "unit": "kL"}
